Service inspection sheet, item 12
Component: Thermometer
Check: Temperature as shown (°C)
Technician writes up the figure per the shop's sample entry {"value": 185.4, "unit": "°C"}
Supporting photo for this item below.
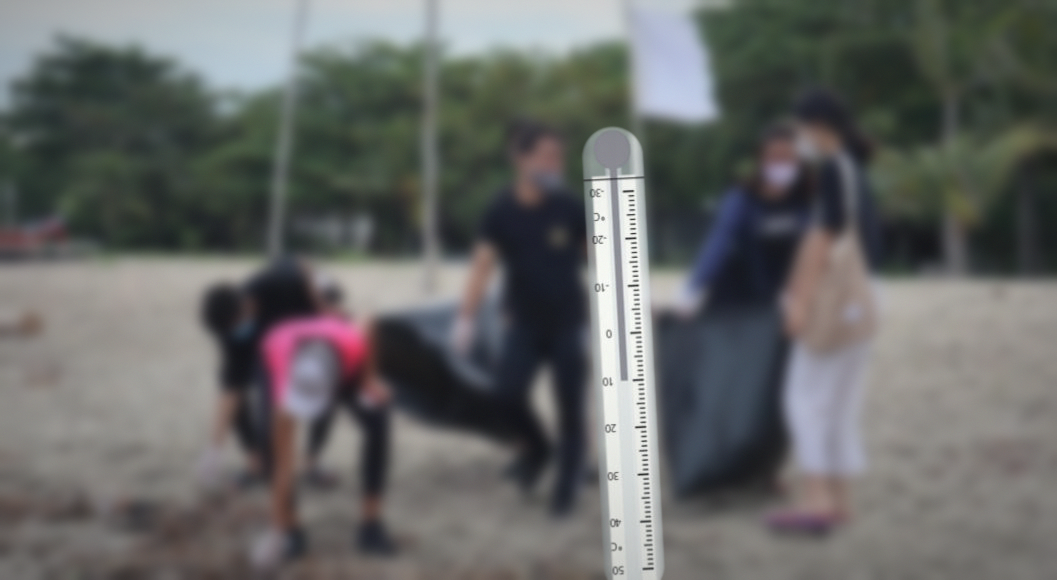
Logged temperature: {"value": 10, "unit": "°C"}
